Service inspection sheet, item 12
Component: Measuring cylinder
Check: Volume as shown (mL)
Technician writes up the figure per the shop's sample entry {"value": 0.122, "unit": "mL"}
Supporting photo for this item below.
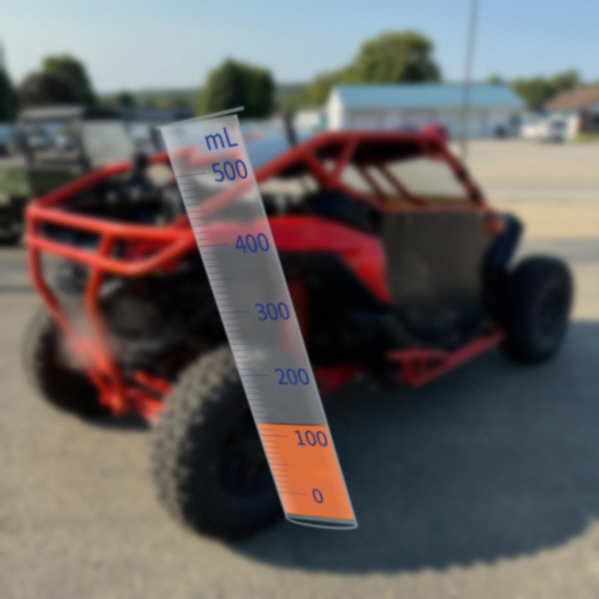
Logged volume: {"value": 120, "unit": "mL"}
